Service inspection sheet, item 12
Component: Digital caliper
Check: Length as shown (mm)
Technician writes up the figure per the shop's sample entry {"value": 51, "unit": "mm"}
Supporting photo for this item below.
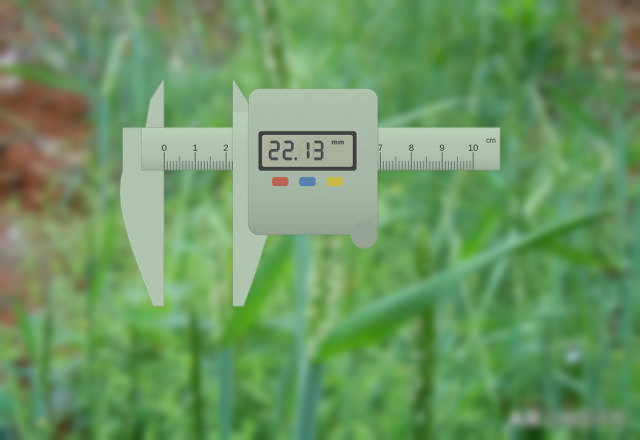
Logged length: {"value": 22.13, "unit": "mm"}
